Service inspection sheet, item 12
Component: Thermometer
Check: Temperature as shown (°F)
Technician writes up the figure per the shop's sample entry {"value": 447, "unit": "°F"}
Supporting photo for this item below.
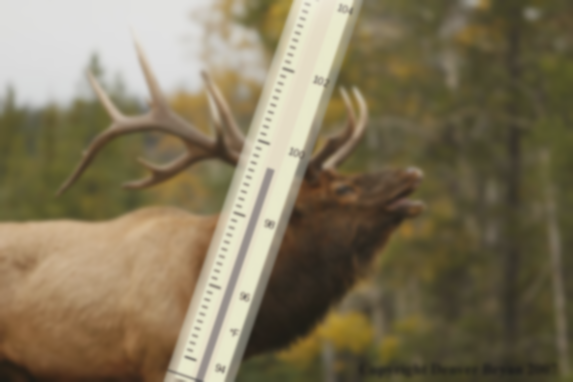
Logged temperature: {"value": 99.4, "unit": "°F"}
